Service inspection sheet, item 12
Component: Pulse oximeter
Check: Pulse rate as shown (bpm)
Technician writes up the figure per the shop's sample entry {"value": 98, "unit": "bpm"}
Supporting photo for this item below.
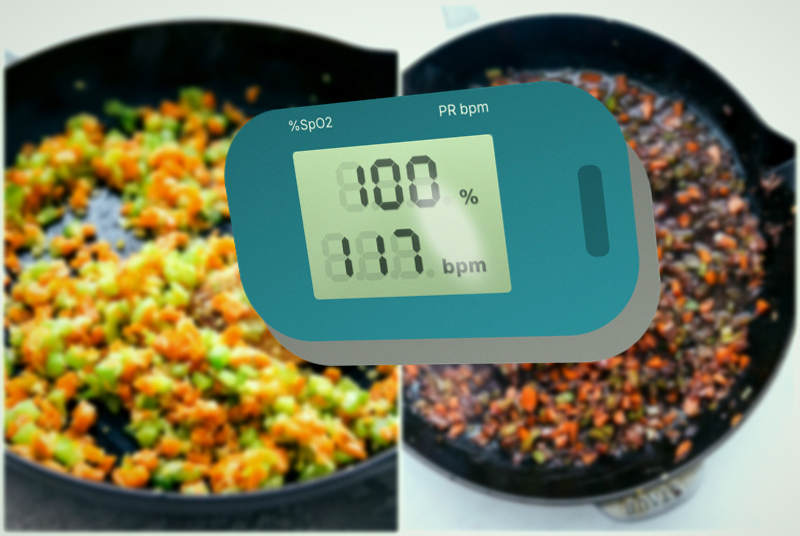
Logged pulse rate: {"value": 117, "unit": "bpm"}
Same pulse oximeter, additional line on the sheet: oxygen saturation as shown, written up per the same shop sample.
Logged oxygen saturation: {"value": 100, "unit": "%"}
